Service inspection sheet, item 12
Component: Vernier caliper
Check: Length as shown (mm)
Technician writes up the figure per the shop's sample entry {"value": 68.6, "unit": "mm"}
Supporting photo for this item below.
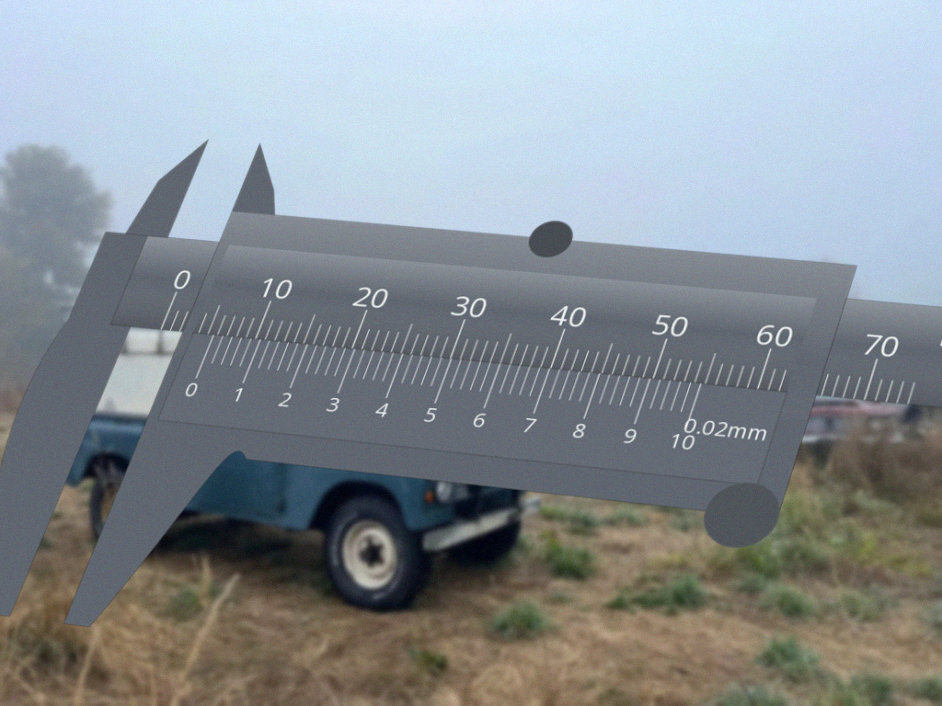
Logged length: {"value": 5.6, "unit": "mm"}
